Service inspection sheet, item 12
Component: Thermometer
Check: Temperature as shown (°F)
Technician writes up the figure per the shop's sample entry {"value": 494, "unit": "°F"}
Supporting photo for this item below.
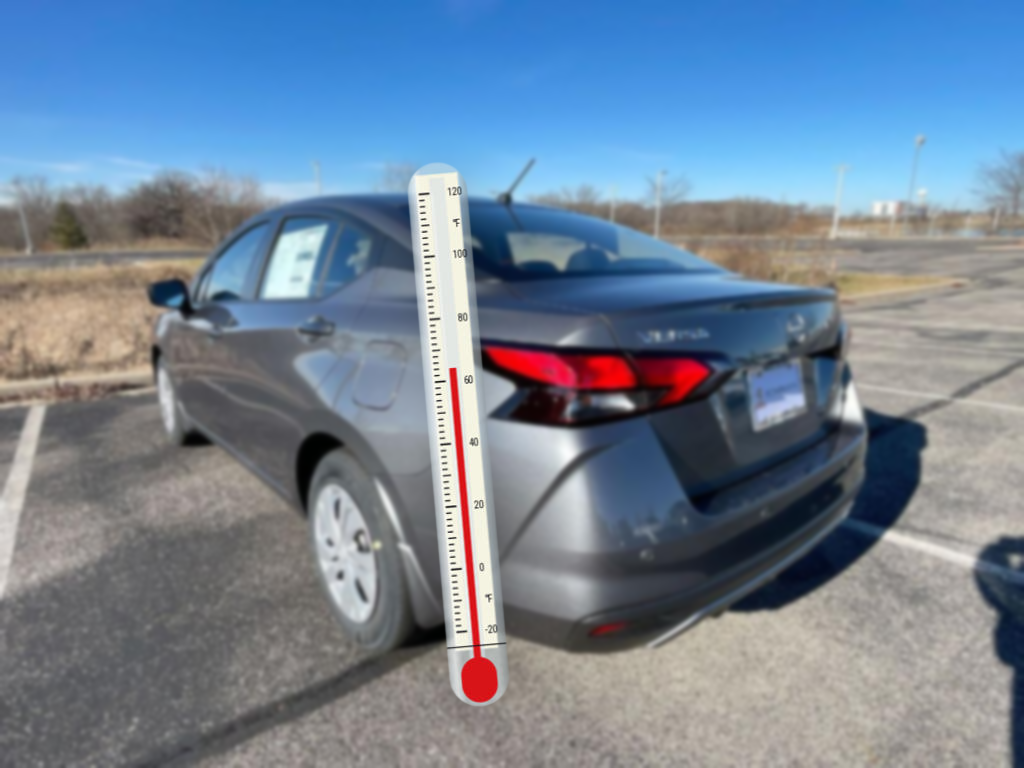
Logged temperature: {"value": 64, "unit": "°F"}
